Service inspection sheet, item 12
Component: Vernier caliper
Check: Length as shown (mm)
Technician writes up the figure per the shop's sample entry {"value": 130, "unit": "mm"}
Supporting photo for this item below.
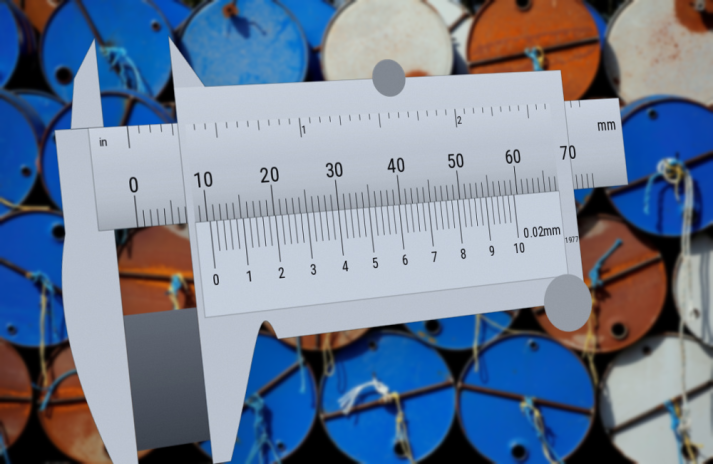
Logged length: {"value": 10.4, "unit": "mm"}
